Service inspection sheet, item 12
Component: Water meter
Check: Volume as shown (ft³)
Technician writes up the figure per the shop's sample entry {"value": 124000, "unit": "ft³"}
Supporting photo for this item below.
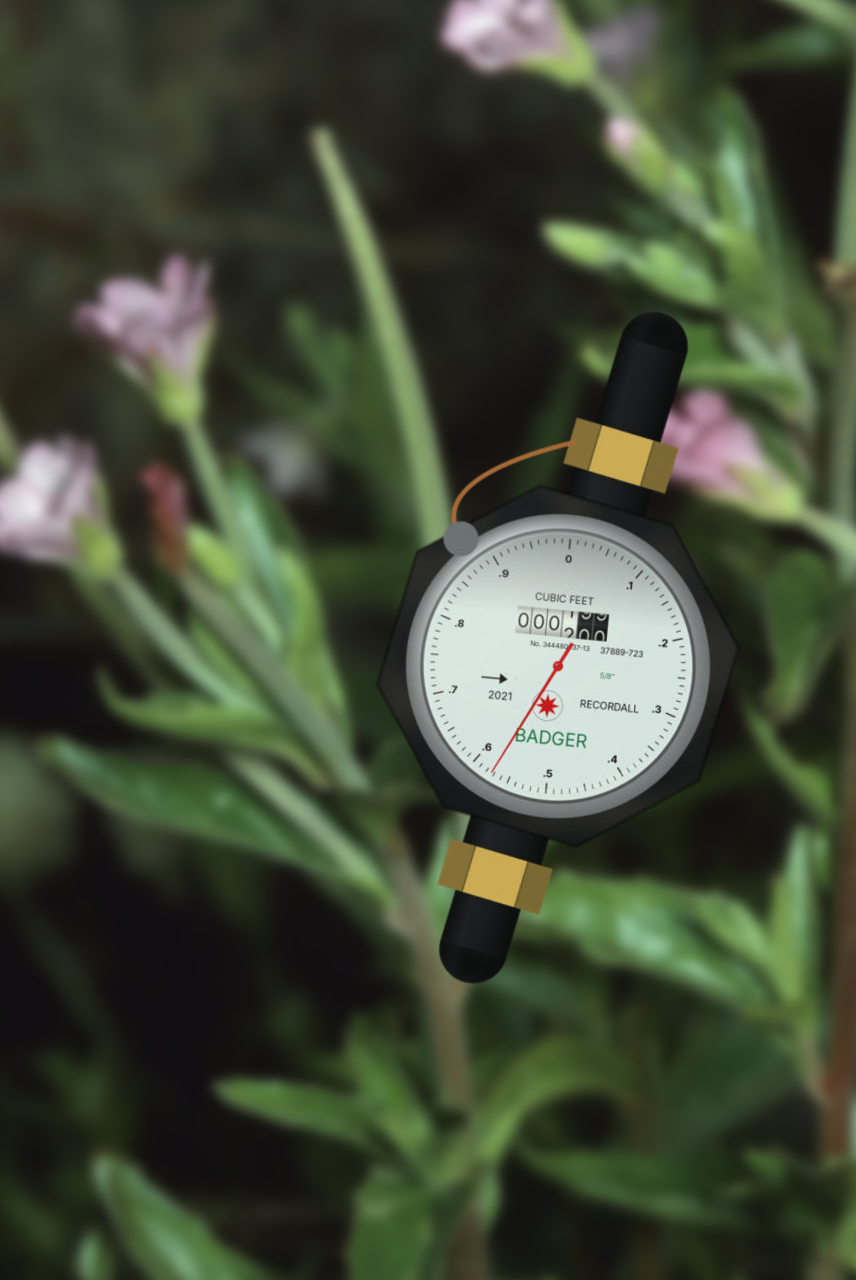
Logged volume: {"value": 199.57, "unit": "ft³"}
